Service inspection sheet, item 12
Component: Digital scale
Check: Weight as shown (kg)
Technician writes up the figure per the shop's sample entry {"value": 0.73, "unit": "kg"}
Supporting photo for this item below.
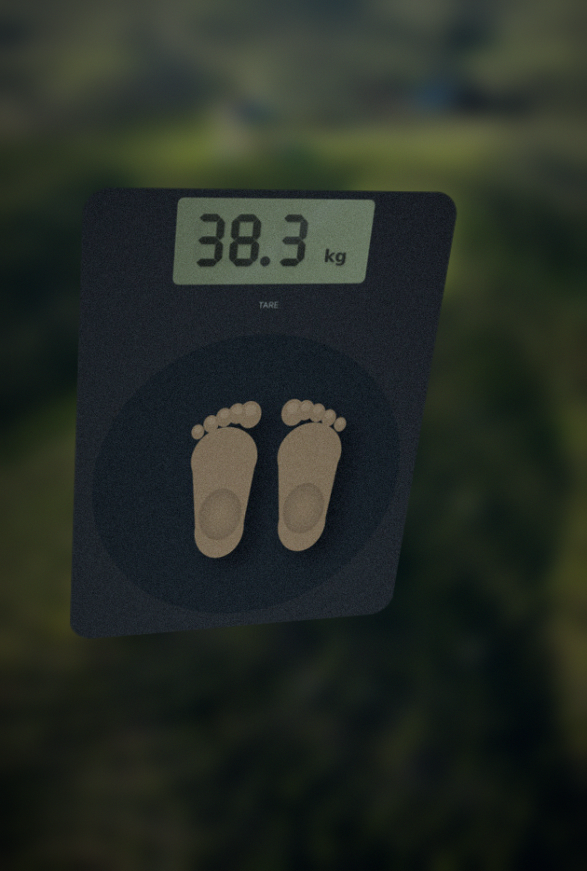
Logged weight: {"value": 38.3, "unit": "kg"}
